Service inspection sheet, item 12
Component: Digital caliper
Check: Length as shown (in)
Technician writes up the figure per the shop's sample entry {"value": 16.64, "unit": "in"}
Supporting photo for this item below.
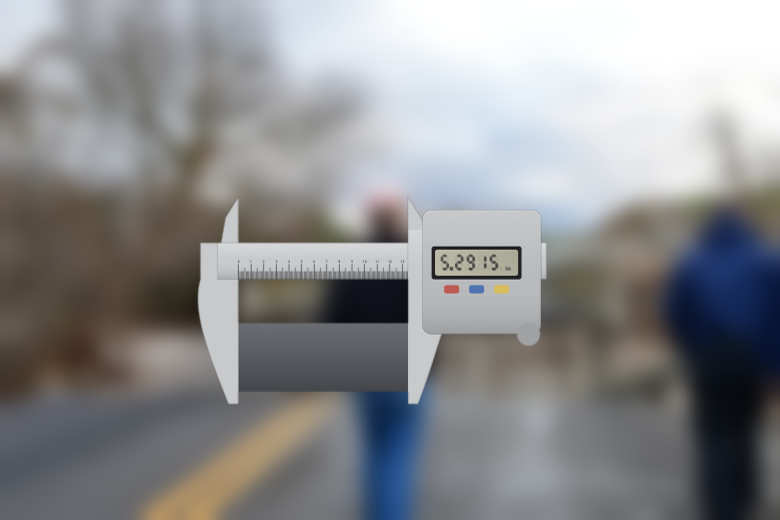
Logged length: {"value": 5.2915, "unit": "in"}
